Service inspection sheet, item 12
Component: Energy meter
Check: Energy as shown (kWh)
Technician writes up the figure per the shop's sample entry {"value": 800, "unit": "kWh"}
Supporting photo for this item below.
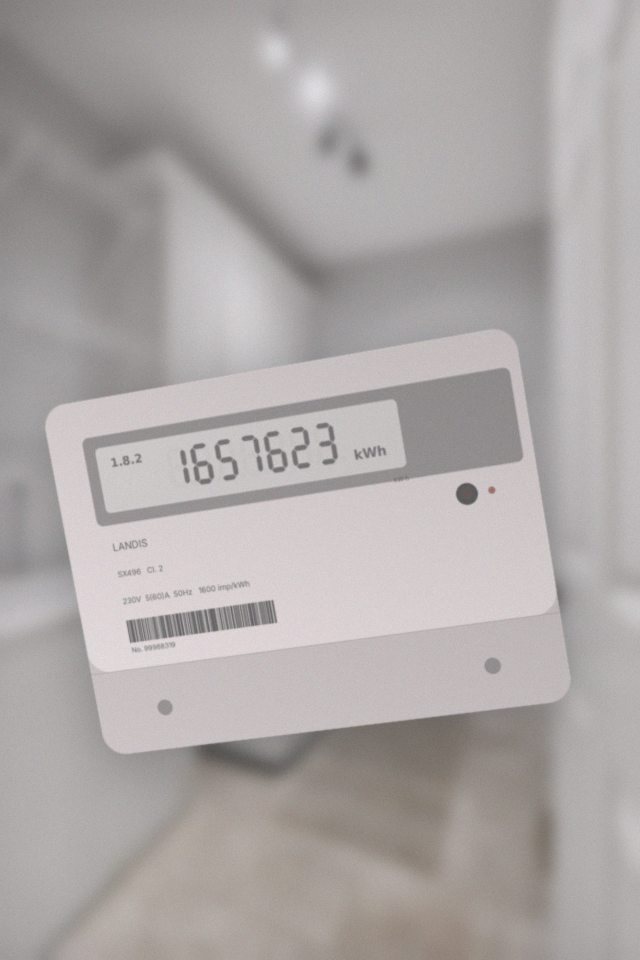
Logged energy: {"value": 1657623, "unit": "kWh"}
